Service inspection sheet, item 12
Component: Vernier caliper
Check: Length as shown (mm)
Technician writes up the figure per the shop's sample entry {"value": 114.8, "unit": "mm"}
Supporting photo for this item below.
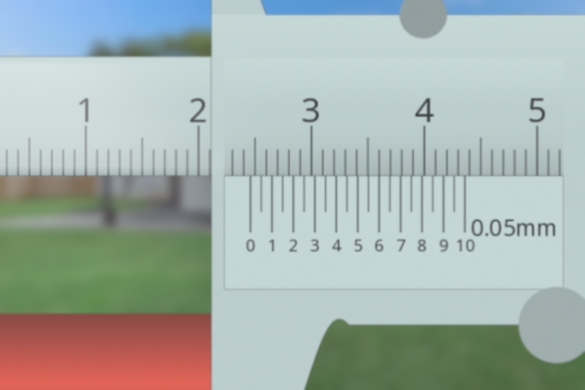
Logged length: {"value": 24.6, "unit": "mm"}
